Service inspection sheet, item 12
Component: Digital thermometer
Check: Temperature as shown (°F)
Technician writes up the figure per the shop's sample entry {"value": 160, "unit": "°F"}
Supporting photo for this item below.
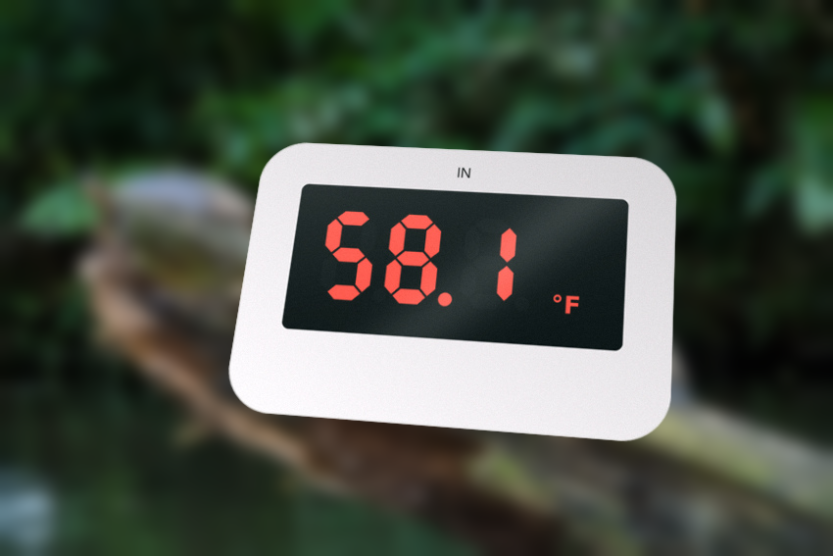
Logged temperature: {"value": 58.1, "unit": "°F"}
